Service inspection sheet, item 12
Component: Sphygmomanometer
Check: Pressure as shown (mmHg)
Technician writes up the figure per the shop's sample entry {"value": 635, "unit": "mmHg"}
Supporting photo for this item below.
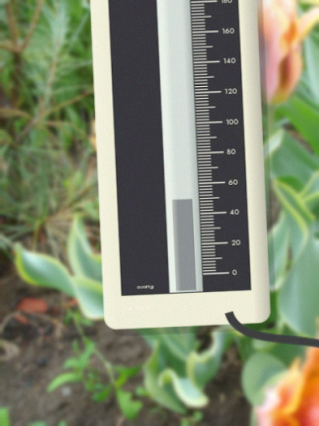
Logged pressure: {"value": 50, "unit": "mmHg"}
